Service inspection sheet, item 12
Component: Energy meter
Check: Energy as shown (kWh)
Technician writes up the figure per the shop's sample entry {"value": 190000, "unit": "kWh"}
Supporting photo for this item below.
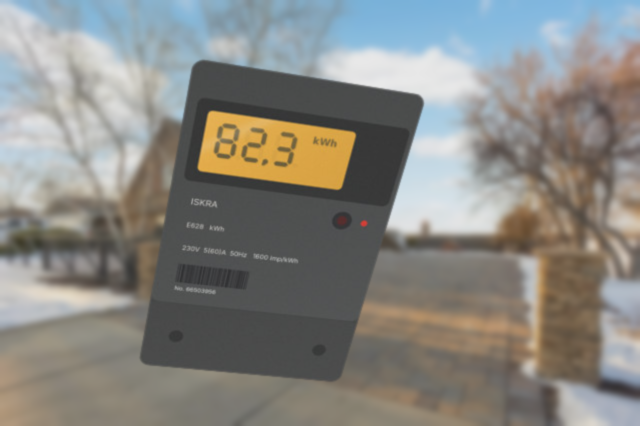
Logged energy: {"value": 82.3, "unit": "kWh"}
